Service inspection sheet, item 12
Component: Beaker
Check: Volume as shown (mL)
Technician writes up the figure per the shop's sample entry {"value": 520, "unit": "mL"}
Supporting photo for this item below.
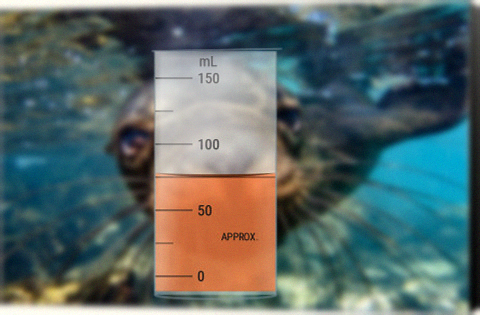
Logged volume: {"value": 75, "unit": "mL"}
